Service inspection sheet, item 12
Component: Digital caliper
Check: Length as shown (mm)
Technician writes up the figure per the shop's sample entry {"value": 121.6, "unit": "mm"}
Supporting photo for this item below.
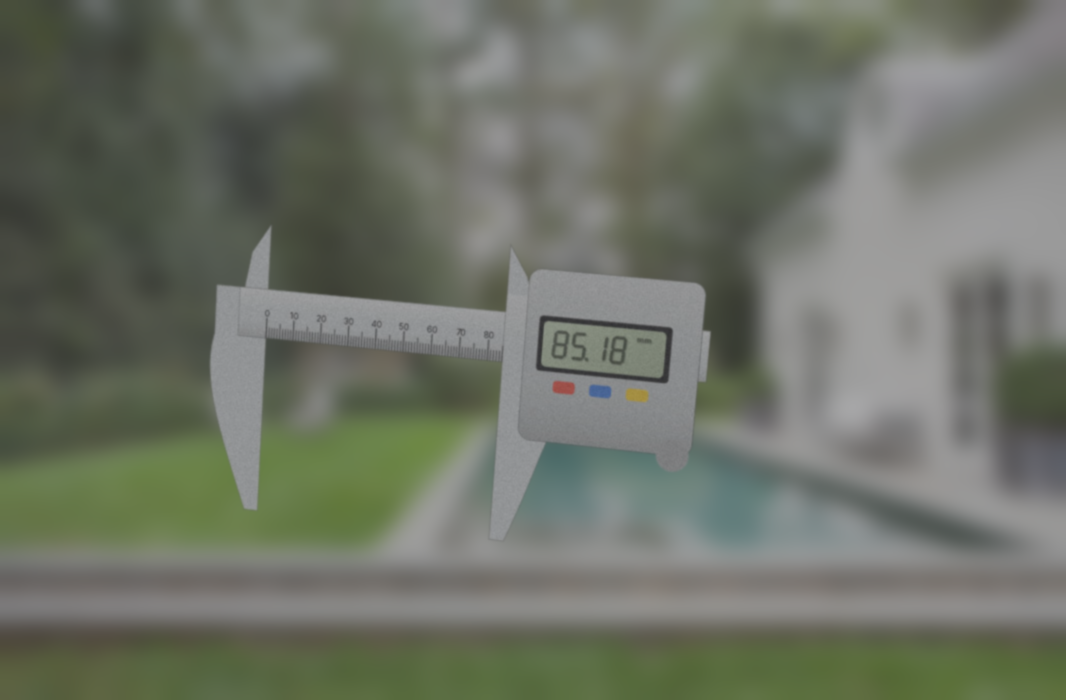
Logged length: {"value": 85.18, "unit": "mm"}
